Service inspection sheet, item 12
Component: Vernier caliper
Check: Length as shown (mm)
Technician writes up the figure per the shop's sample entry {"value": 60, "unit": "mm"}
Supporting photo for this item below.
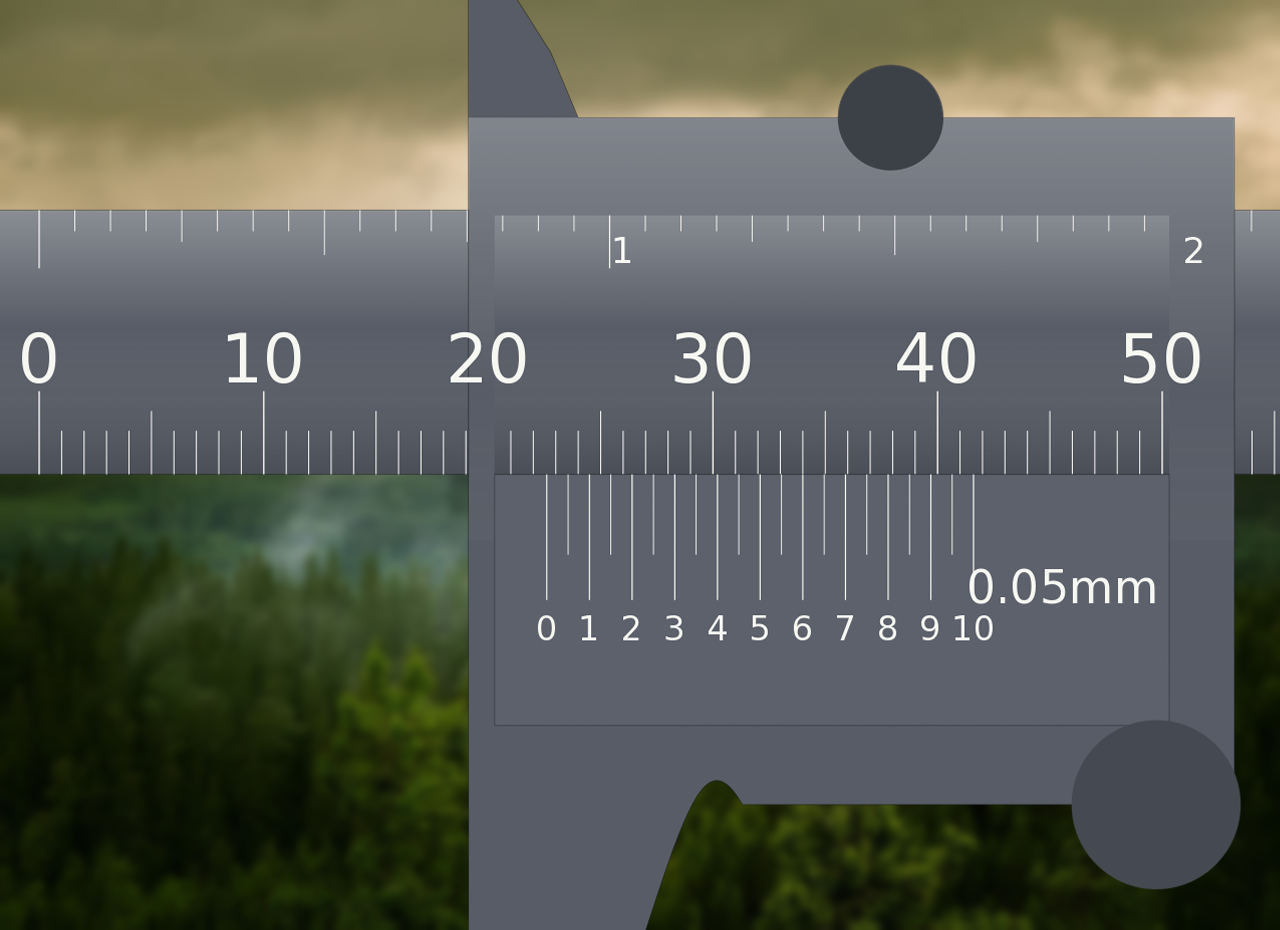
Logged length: {"value": 22.60, "unit": "mm"}
